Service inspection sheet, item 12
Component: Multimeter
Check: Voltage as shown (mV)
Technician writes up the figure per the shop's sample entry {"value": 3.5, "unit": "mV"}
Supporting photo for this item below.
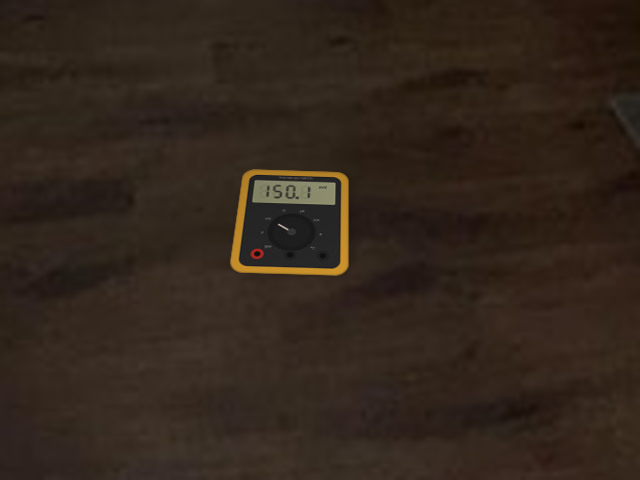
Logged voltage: {"value": 150.1, "unit": "mV"}
